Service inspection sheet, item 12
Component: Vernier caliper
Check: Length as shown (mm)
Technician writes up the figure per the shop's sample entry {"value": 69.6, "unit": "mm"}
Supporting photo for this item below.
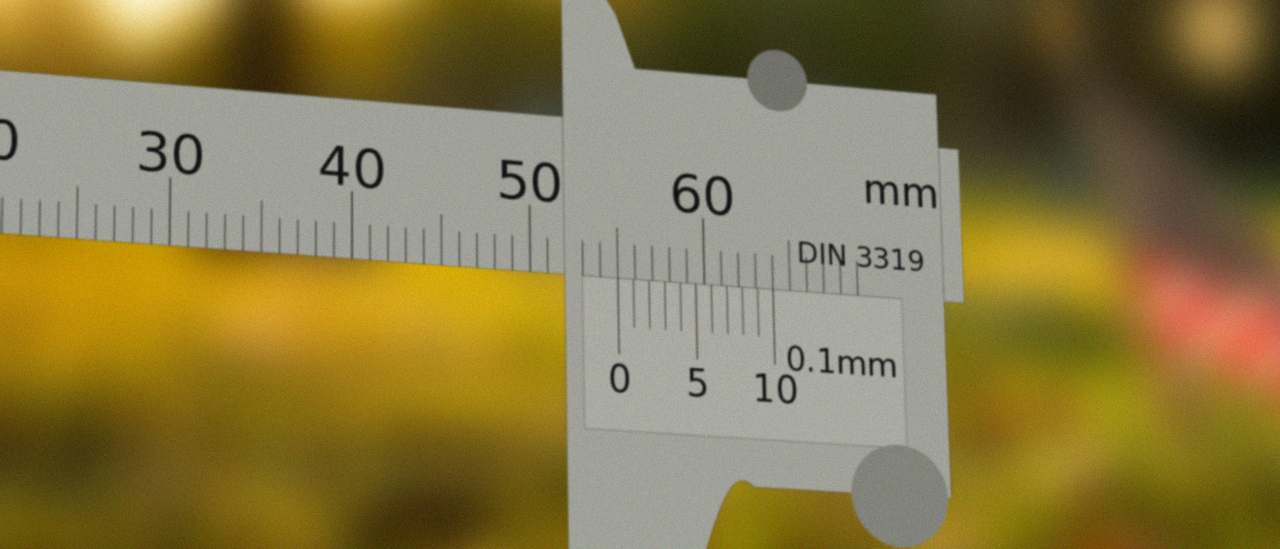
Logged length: {"value": 55.0, "unit": "mm"}
